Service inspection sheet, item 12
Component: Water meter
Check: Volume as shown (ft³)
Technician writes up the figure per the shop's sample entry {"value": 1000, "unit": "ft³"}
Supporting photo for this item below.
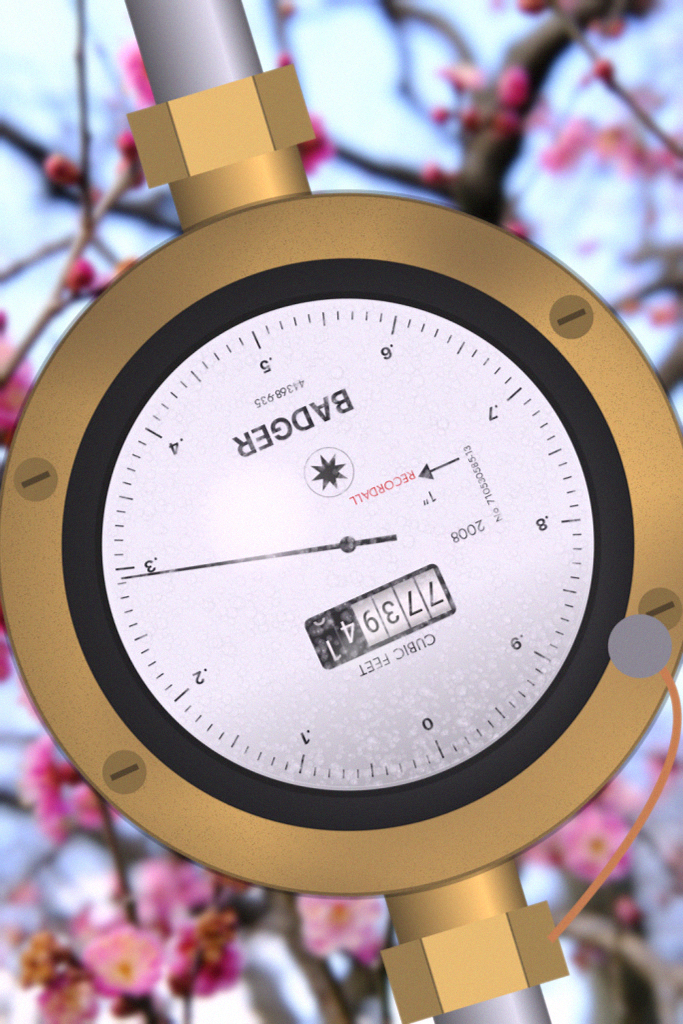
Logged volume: {"value": 773941.29, "unit": "ft³"}
